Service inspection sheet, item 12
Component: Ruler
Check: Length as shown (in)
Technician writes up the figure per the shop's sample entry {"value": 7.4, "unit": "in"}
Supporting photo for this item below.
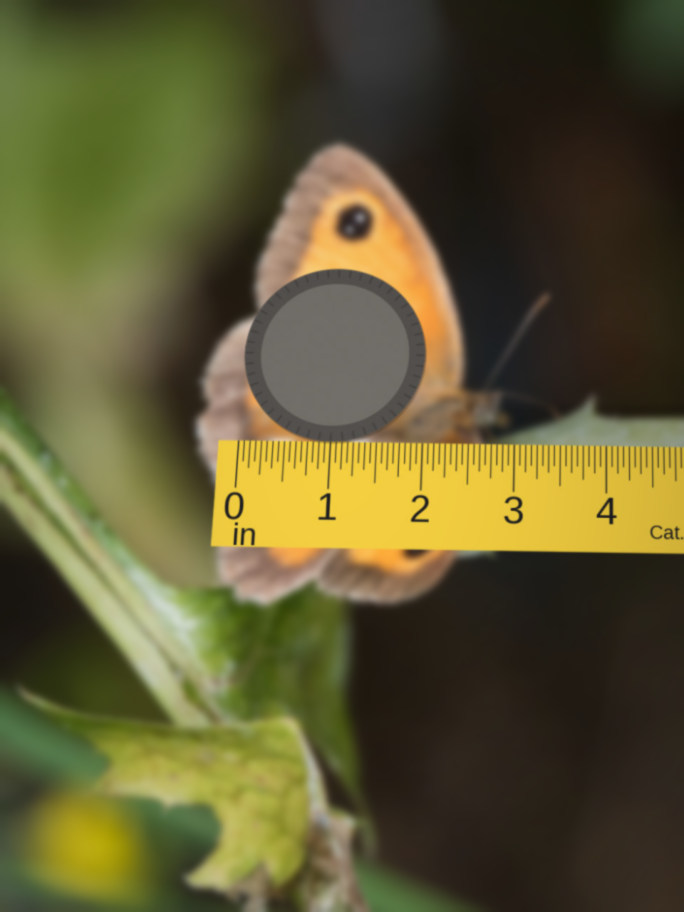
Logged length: {"value": 2, "unit": "in"}
